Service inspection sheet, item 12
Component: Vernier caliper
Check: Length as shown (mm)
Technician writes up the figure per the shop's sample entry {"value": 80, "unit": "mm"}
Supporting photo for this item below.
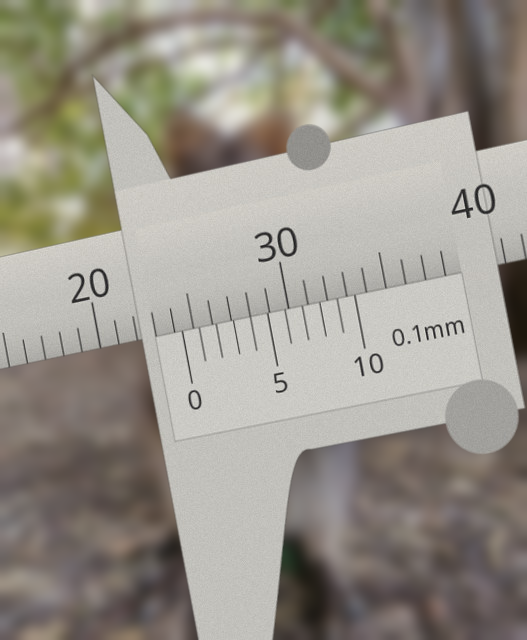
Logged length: {"value": 24.4, "unit": "mm"}
